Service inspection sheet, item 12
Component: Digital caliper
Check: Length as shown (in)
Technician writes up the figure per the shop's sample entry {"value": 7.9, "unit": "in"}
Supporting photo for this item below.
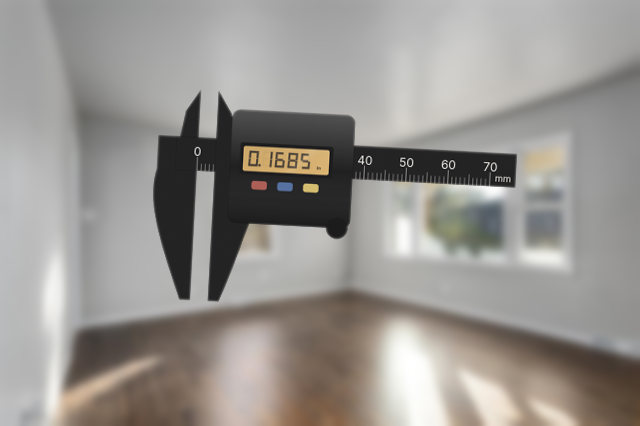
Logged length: {"value": 0.1685, "unit": "in"}
